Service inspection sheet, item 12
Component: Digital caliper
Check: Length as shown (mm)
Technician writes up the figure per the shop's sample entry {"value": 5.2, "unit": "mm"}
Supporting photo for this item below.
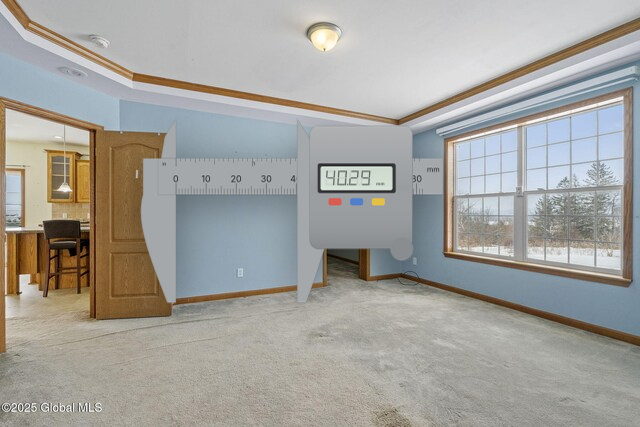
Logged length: {"value": 40.29, "unit": "mm"}
